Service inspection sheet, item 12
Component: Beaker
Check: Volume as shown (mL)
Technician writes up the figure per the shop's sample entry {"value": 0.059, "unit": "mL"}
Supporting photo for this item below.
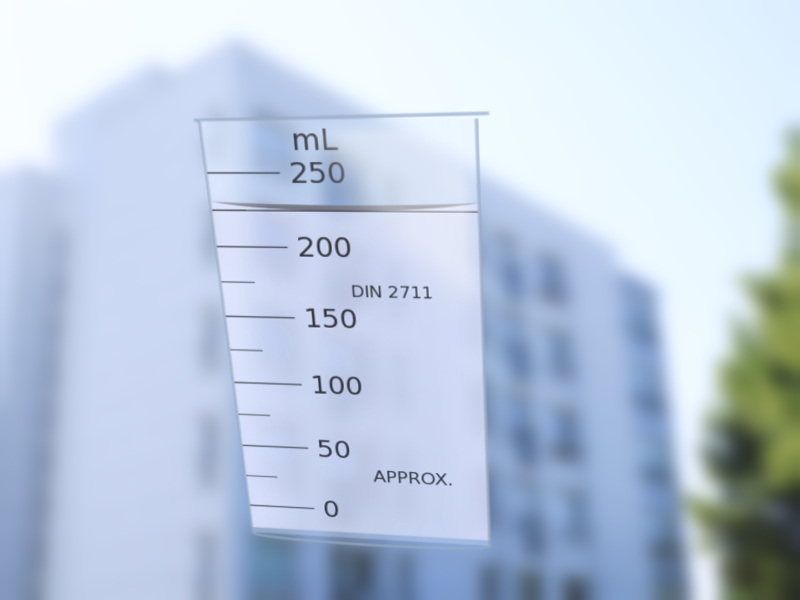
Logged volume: {"value": 225, "unit": "mL"}
